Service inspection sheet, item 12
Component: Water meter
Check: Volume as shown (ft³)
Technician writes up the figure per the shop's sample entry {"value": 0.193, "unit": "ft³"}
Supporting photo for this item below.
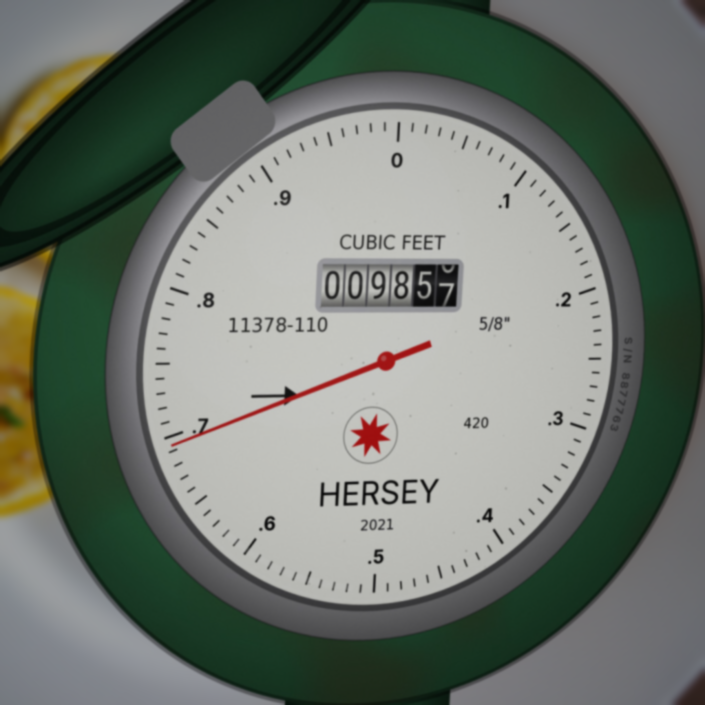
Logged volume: {"value": 9856.69, "unit": "ft³"}
